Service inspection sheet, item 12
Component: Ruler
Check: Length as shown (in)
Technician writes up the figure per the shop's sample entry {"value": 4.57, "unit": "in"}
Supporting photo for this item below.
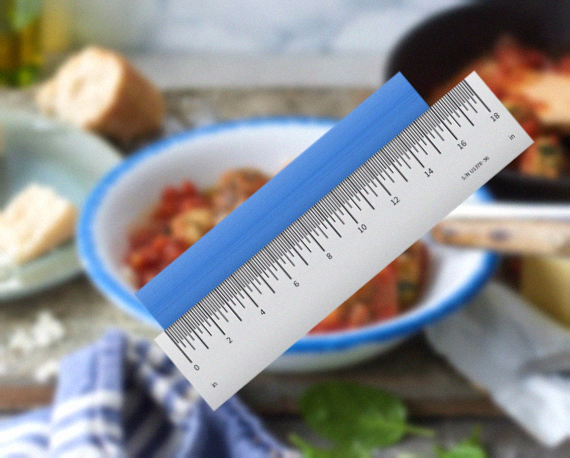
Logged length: {"value": 16, "unit": "in"}
